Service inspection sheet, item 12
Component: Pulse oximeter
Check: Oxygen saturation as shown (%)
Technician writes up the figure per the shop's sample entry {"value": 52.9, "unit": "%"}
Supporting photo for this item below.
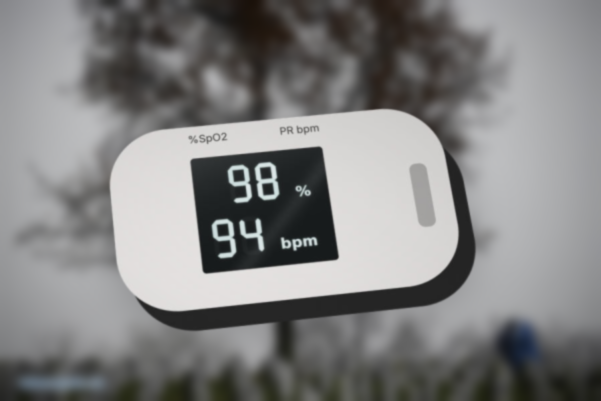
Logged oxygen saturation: {"value": 98, "unit": "%"}
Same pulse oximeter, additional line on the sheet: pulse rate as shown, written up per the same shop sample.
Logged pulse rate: {"value": 94, "unit": "bpm"}
